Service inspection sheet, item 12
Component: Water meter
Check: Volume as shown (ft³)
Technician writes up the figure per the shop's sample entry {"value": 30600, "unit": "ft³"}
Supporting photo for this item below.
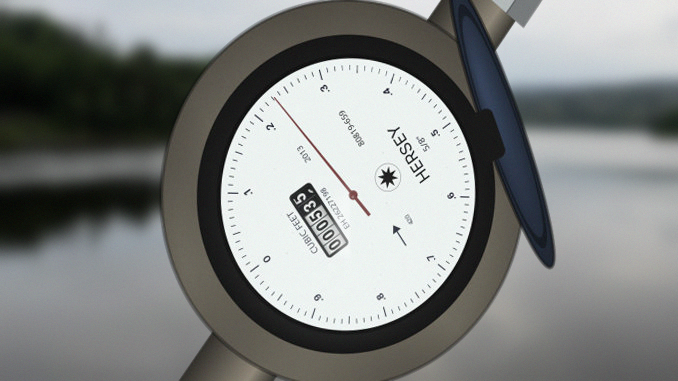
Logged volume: {"value": 535.23, "unit": "ft³"}
